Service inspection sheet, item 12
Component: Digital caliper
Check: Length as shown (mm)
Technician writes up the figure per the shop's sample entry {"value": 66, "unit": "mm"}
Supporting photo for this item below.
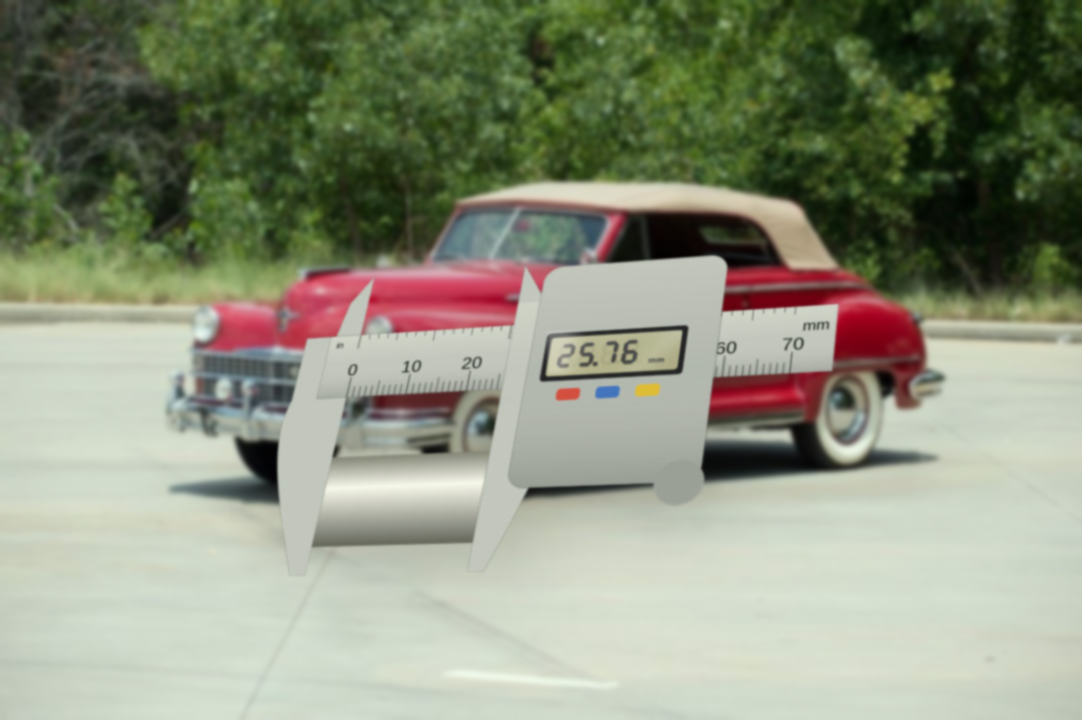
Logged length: {"value": 25.76, "unit": "mm"}
